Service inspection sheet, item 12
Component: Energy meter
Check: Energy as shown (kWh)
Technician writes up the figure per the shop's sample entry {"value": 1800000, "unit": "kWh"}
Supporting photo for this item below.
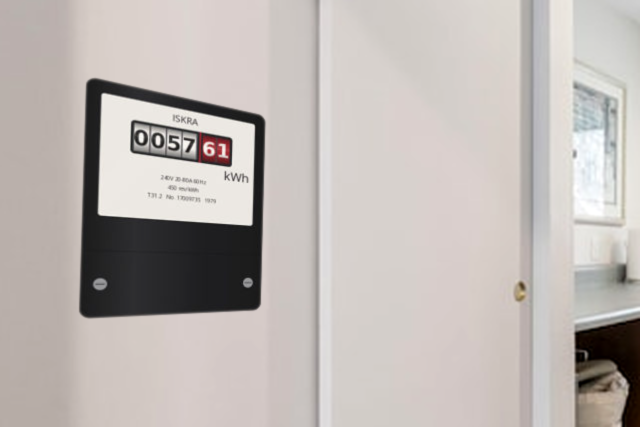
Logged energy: {"value": 57.61, "unit": "kWh"}
